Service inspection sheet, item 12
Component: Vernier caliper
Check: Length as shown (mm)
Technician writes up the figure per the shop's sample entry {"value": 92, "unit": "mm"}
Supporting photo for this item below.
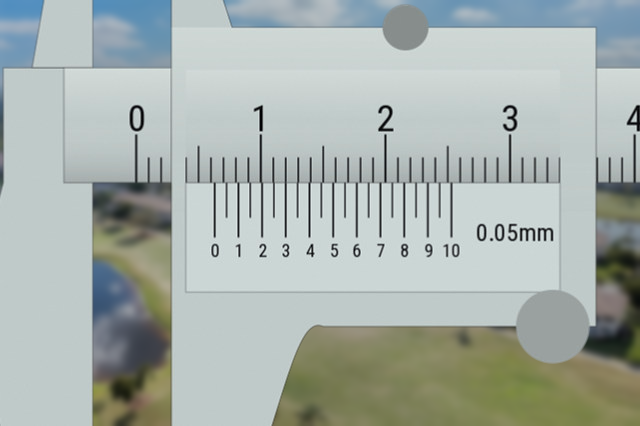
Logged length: {"value": 6.3, "unit": "mm"}
